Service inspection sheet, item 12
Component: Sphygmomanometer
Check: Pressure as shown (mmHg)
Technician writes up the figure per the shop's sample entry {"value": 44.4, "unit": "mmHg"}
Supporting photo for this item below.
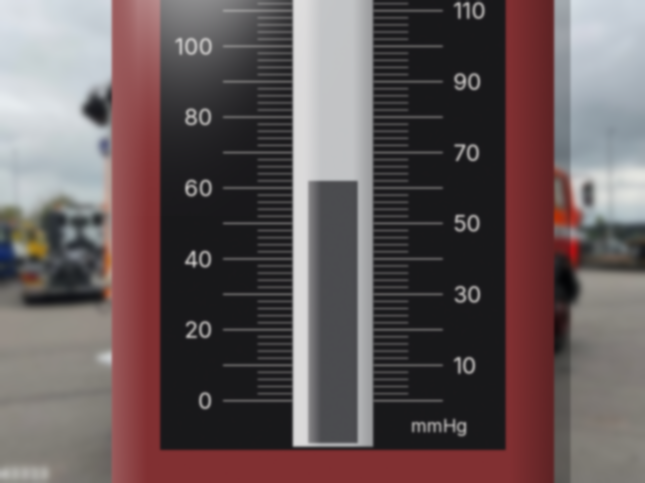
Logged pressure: {"value": 62, "unit": "mmHg"}
